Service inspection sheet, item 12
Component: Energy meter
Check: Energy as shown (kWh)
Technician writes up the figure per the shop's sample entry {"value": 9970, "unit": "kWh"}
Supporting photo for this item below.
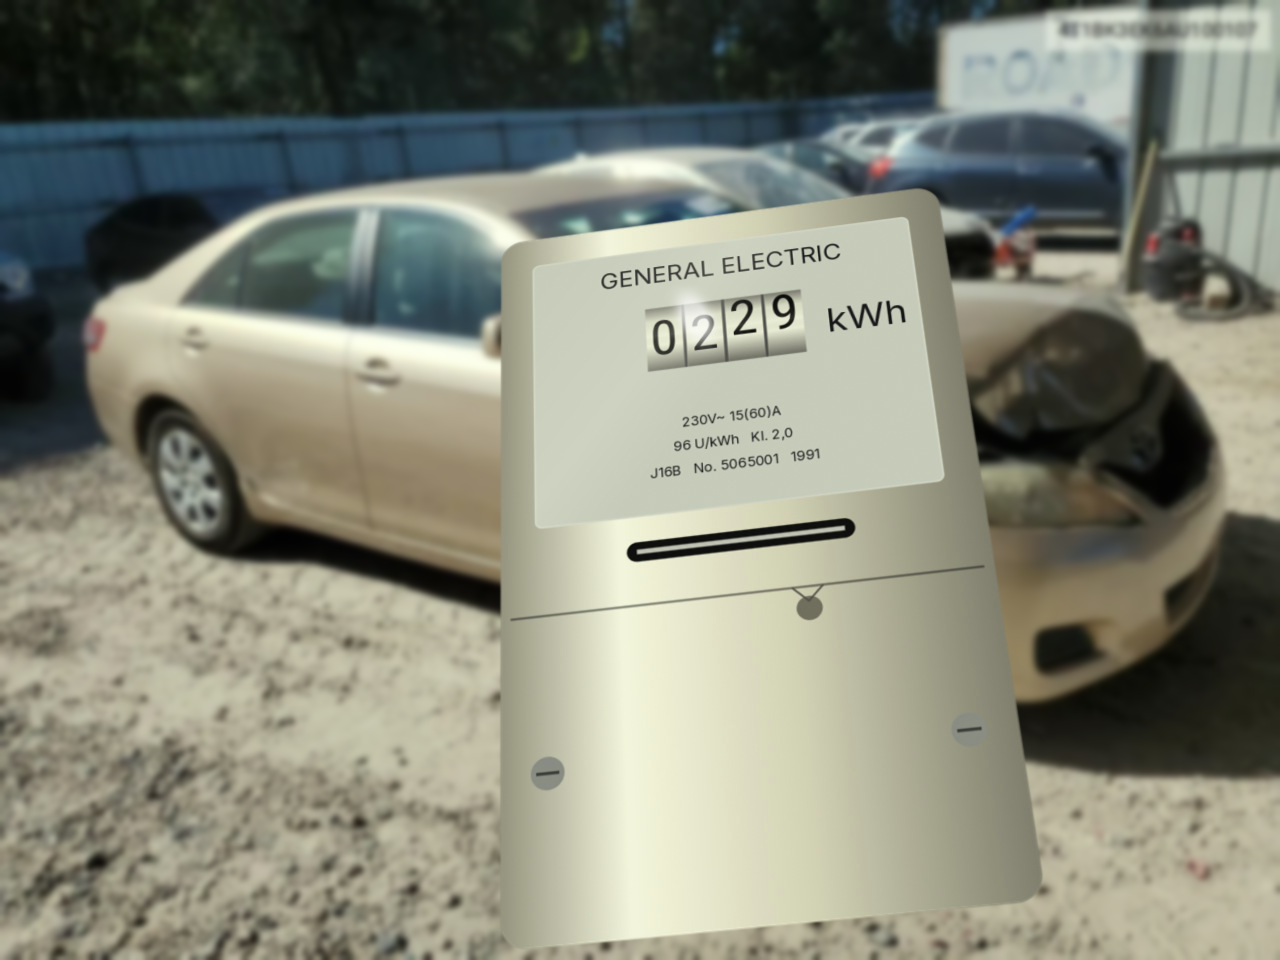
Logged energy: {"value": 229, "unit": "kWh"}
